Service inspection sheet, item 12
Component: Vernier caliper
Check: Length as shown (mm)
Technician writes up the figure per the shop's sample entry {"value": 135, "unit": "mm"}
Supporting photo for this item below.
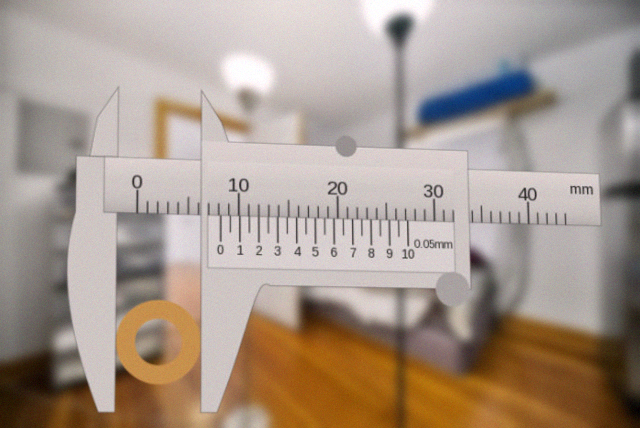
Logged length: {"value": 8.2, "unit": "mm"}
